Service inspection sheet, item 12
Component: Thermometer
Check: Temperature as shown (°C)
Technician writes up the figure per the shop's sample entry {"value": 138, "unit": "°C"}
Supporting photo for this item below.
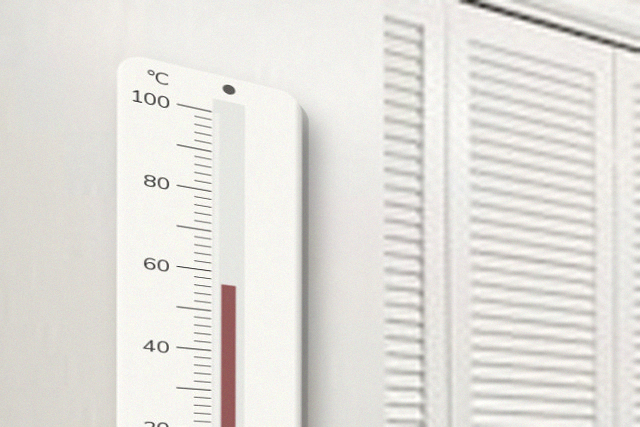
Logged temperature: {"value": 57, "unit": "°C"}
